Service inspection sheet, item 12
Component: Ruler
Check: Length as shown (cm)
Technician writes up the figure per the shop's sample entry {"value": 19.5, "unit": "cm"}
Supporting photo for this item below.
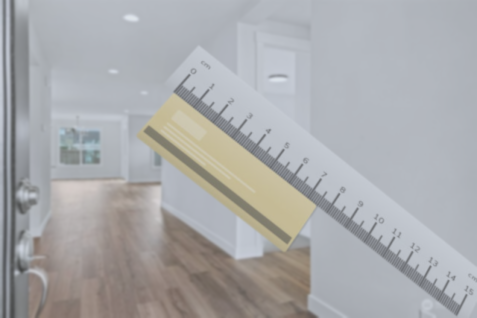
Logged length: {"value": 7.5, "unit": "cm"}
